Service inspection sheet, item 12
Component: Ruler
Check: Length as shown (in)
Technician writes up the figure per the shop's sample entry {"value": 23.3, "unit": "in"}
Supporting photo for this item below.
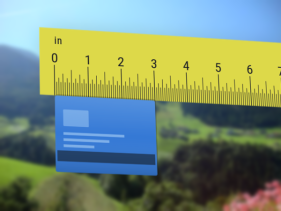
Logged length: {"value": 3, "unit": "in"}
